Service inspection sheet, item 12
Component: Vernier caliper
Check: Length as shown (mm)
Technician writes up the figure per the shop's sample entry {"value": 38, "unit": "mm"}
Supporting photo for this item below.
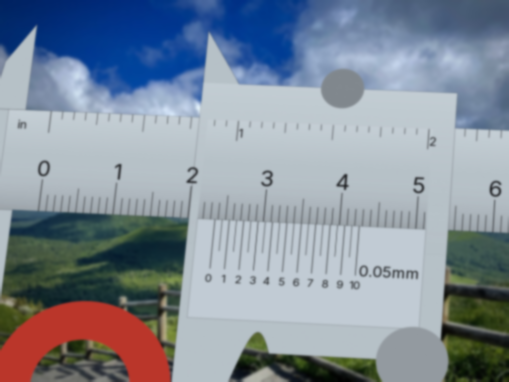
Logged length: {"value": 23.6, "unit": "mm"}
